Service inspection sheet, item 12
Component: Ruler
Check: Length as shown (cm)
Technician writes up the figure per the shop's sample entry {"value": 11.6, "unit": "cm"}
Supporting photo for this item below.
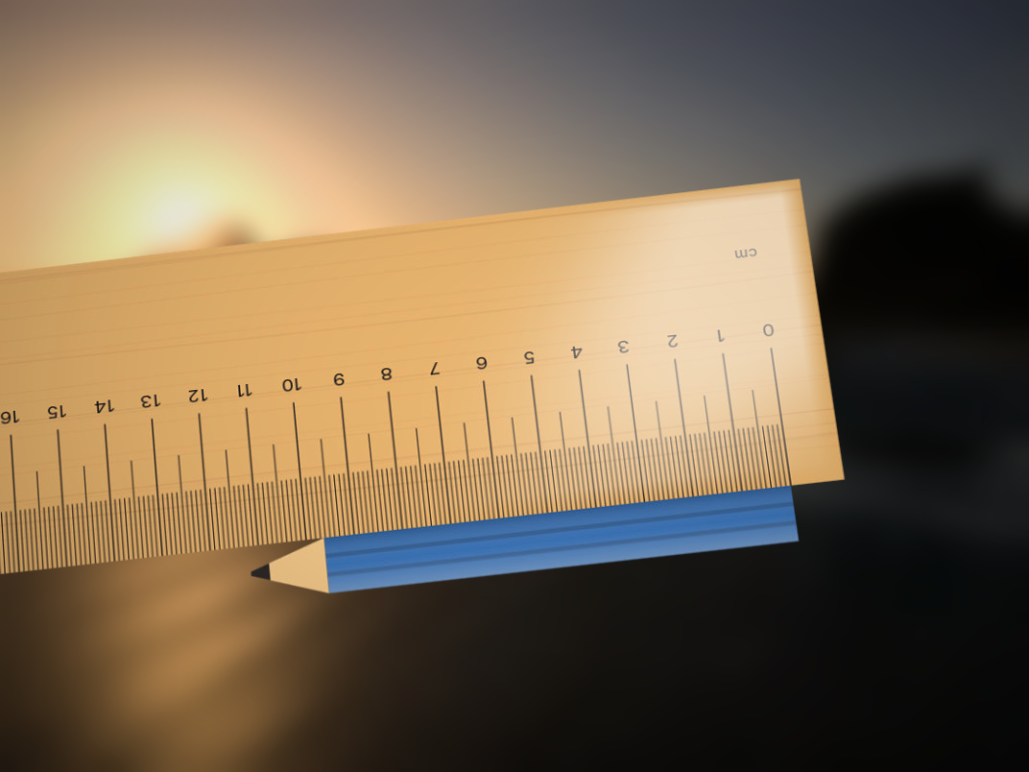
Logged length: {"value": 11.2, "unit": "cm"}
